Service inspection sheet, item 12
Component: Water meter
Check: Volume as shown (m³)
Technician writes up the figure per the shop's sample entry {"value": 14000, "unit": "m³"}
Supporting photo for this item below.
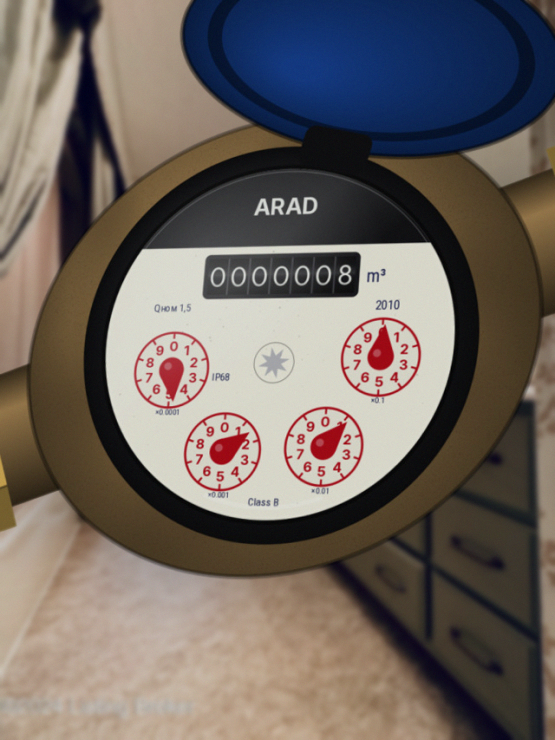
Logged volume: {"value": 8.0114, "unit": "m³"}
